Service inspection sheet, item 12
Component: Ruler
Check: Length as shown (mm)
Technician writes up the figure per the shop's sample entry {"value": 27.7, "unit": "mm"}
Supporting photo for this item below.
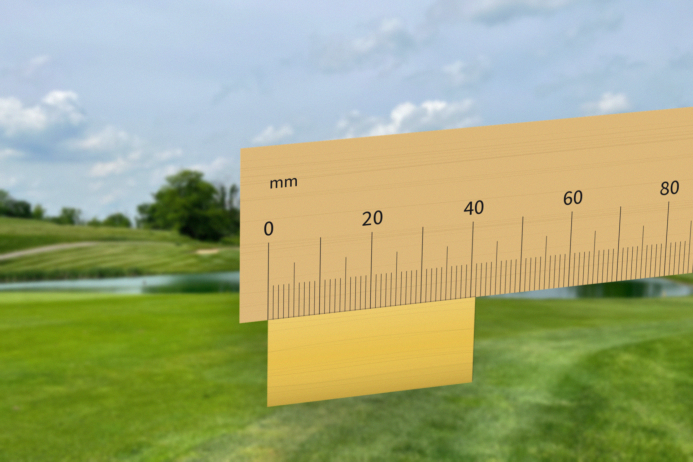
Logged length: {"value": 41, "unit": "mm"}
